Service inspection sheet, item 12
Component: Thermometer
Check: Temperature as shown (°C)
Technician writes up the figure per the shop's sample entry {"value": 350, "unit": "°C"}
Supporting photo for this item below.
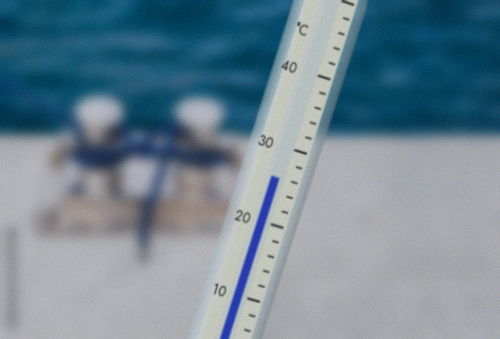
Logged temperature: {"value": 26, "unit": "°C"}
